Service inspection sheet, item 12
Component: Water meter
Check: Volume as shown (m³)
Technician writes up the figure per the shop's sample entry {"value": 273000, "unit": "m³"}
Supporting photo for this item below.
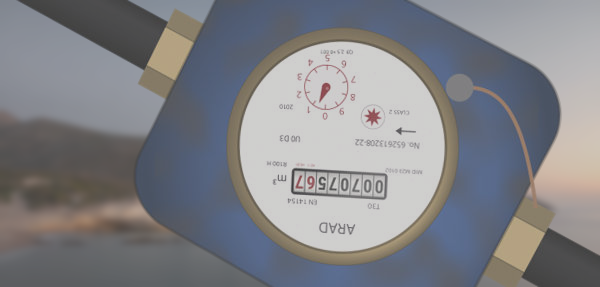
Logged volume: {"value": 7075.670, "unit": "m³"}
